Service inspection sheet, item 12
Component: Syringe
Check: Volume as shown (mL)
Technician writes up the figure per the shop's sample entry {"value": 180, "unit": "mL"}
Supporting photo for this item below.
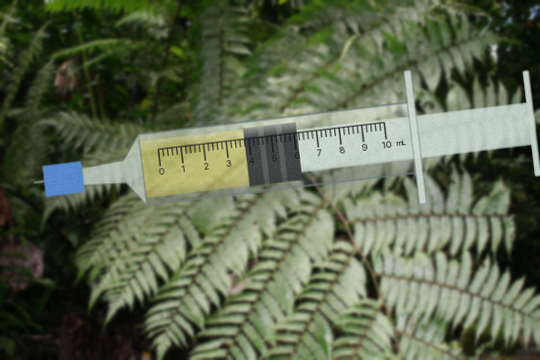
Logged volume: {"value": 3.8, "unit": "mL"}
